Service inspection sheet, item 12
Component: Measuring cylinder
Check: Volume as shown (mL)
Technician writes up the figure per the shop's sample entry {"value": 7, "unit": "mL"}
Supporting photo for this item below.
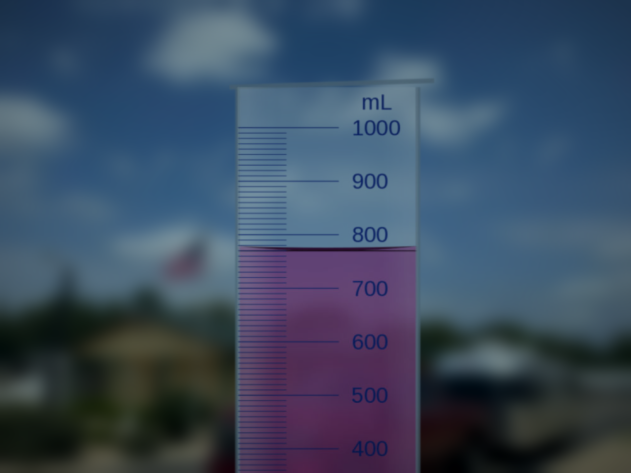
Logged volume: {"value": 770, "unit": "mL"}
